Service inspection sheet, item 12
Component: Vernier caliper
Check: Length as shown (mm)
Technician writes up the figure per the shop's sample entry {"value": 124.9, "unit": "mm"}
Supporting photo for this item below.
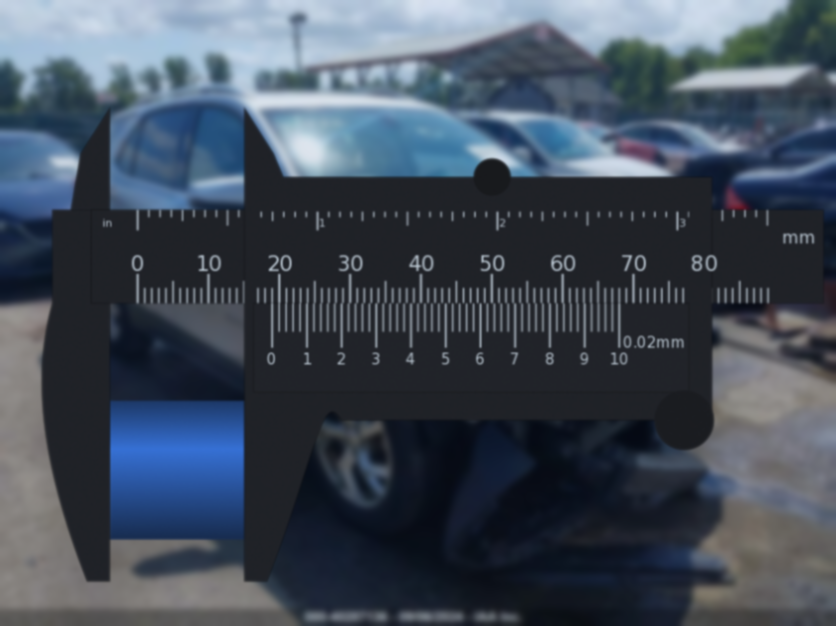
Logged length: {"value": 19.0, "unit": "mm"}
